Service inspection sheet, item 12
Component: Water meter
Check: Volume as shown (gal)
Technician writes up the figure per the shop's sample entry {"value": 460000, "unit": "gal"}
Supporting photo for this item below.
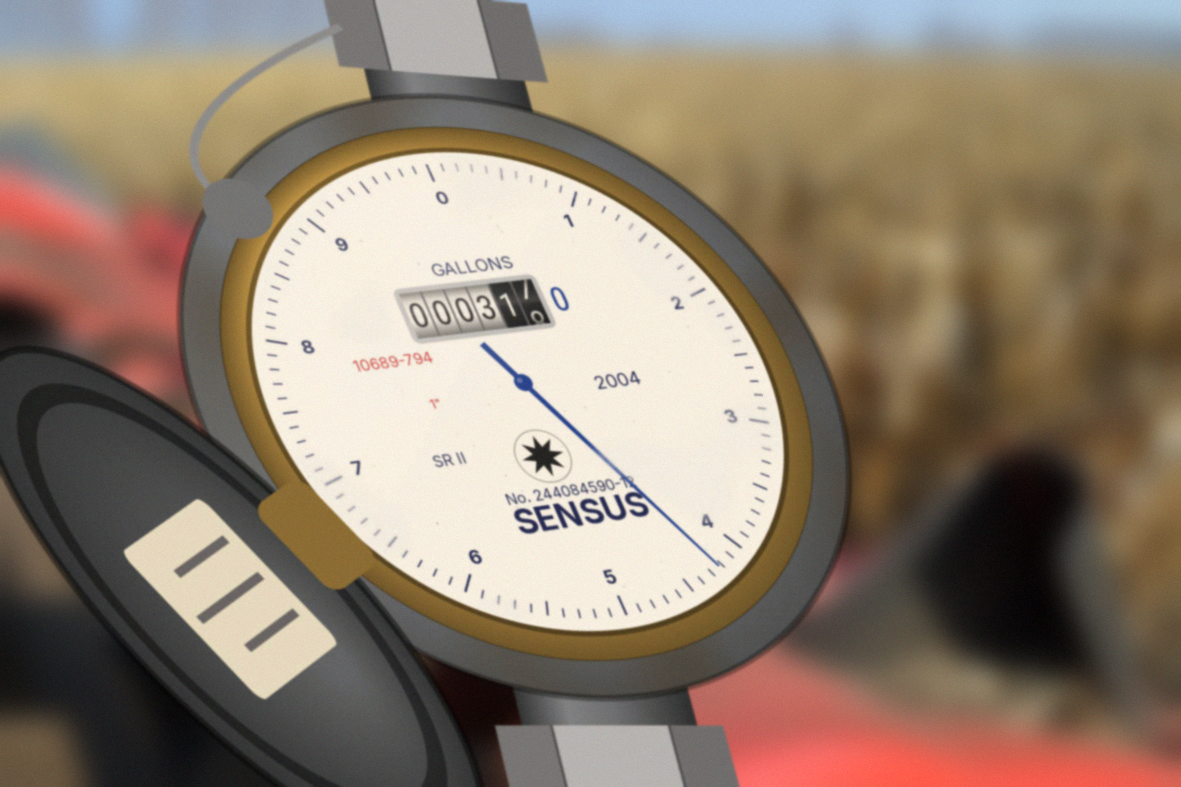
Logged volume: {"value": 3174.2, "unit": "gal"}
